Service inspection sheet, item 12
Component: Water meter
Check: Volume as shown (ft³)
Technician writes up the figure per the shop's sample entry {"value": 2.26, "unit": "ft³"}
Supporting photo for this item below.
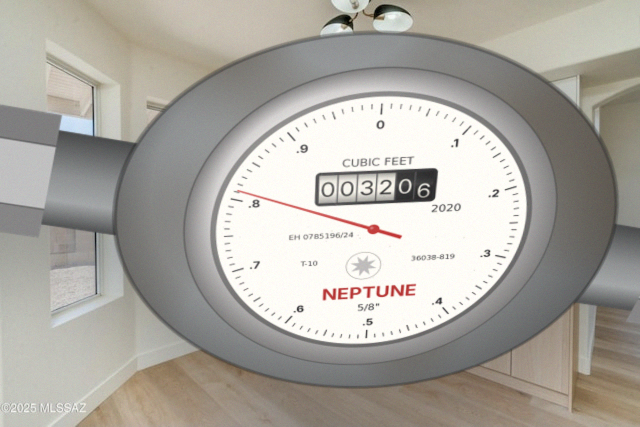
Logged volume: {"value": 3205.81, "unit": "ft³"}
